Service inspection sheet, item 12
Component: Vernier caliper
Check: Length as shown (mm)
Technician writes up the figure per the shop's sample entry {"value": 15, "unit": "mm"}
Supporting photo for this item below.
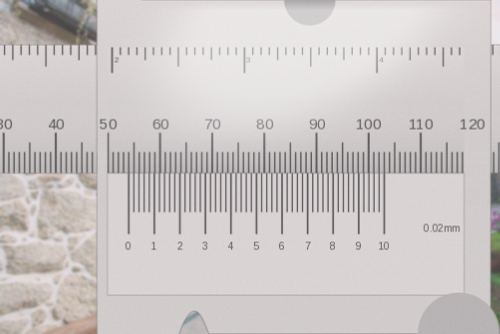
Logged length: {"value": 54.0, "unit": "mm"}
